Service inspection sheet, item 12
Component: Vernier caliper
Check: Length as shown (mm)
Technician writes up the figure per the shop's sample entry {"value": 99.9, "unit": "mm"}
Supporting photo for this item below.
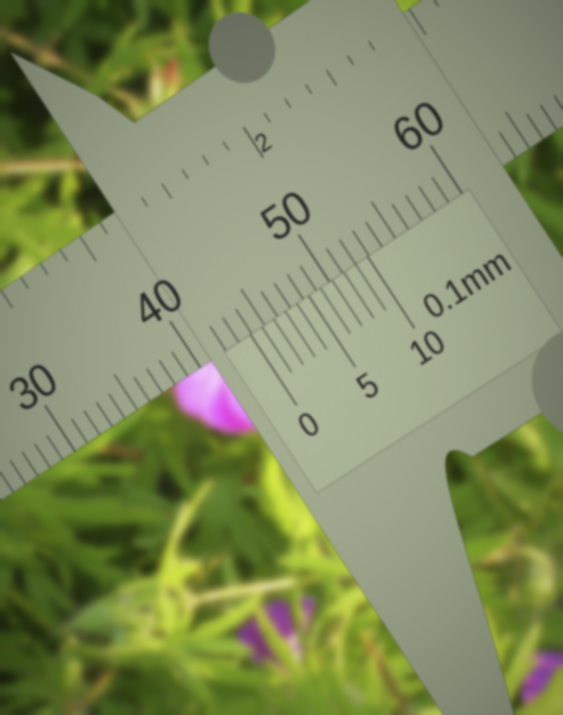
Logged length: {"value": 43.9, "unit": "mm"}
